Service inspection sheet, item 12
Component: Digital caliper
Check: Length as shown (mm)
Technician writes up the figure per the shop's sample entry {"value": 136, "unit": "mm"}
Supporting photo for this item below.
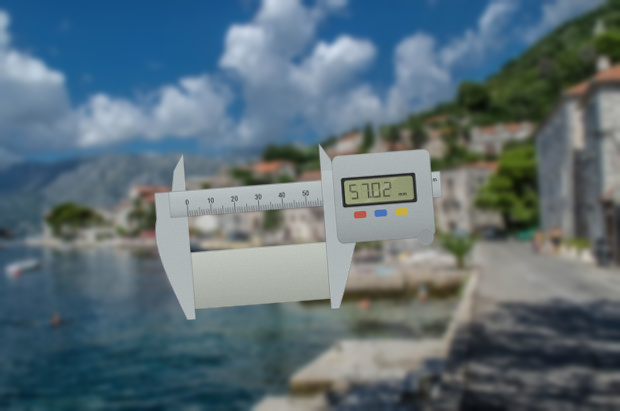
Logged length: {"value": 57.02, "unit": "mm"}
